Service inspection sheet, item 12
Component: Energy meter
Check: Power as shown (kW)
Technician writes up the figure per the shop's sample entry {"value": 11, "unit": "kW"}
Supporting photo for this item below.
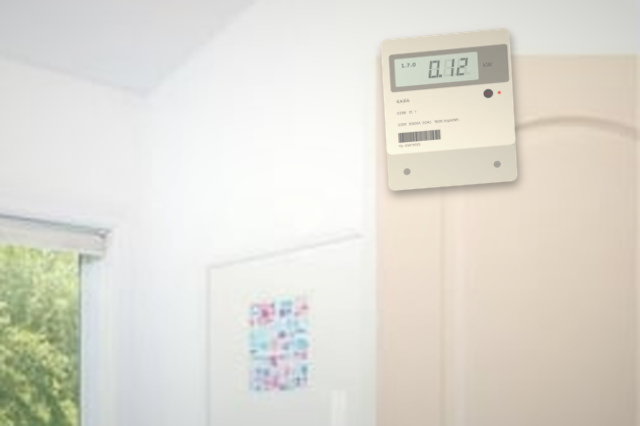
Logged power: {"value": 0.12, "unit": "kW"}
